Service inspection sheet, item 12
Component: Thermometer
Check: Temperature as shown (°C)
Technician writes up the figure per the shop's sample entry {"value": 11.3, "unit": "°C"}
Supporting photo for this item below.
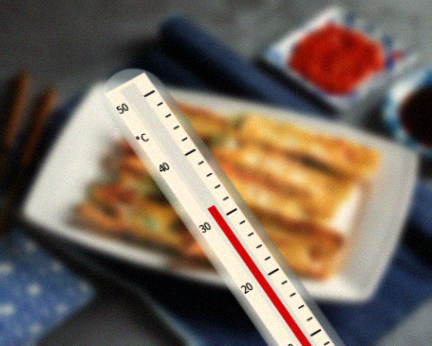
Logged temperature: {"value": 32, "unit": "°C"}
